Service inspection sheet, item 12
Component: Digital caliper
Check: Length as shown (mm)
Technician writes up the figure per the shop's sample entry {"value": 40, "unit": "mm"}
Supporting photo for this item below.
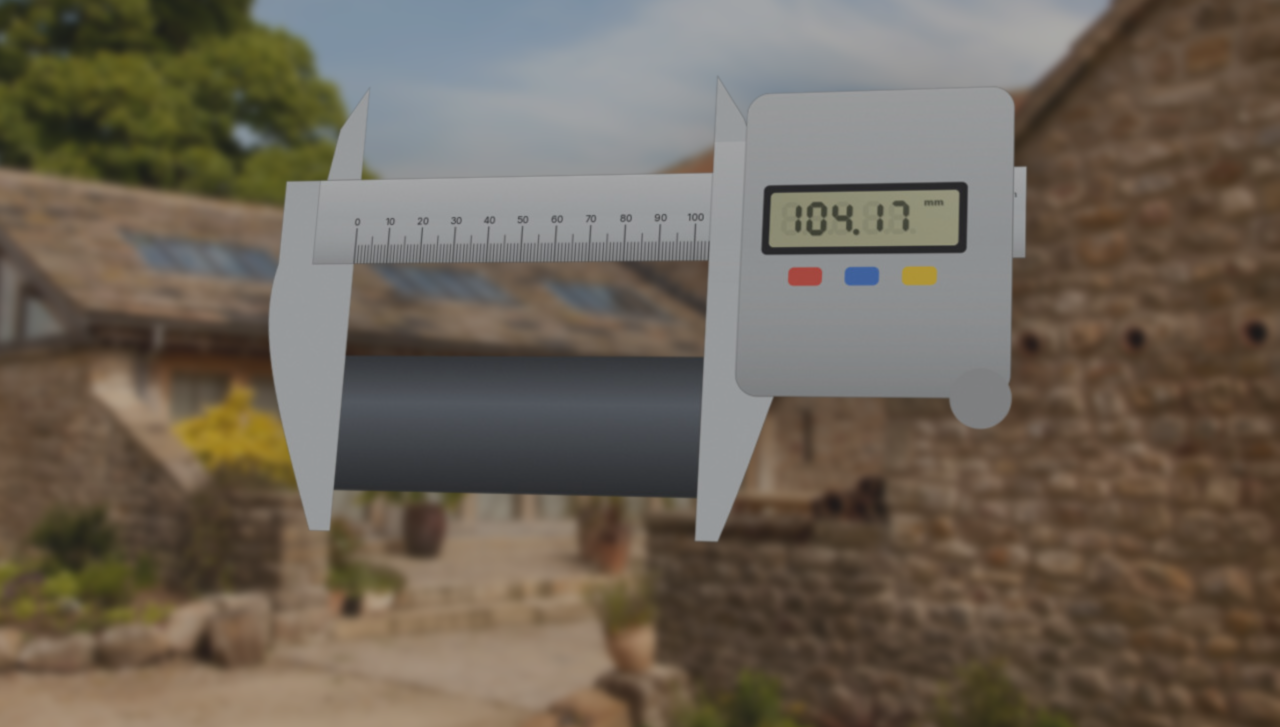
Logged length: {"value": 104.17, "unit": "mm"}
